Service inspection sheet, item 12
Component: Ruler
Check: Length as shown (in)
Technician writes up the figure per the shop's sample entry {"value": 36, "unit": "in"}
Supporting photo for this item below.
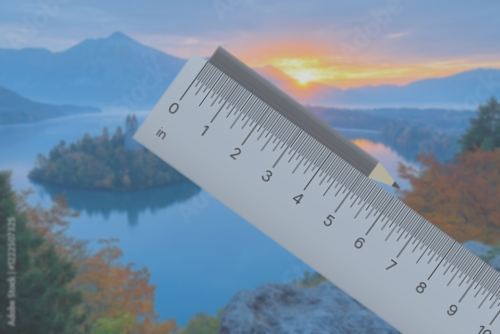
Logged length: {"value": 6, "unit": "in"}
